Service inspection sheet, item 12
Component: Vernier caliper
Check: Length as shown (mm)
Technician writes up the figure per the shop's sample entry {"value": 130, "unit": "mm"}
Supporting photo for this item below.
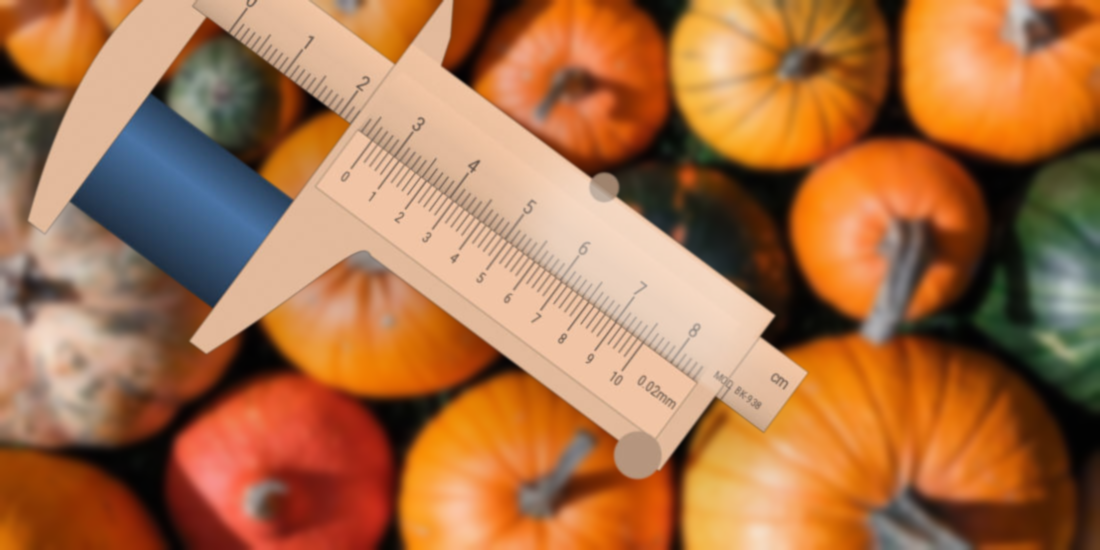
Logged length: {"value": 26.0, "unit": "mm"}
